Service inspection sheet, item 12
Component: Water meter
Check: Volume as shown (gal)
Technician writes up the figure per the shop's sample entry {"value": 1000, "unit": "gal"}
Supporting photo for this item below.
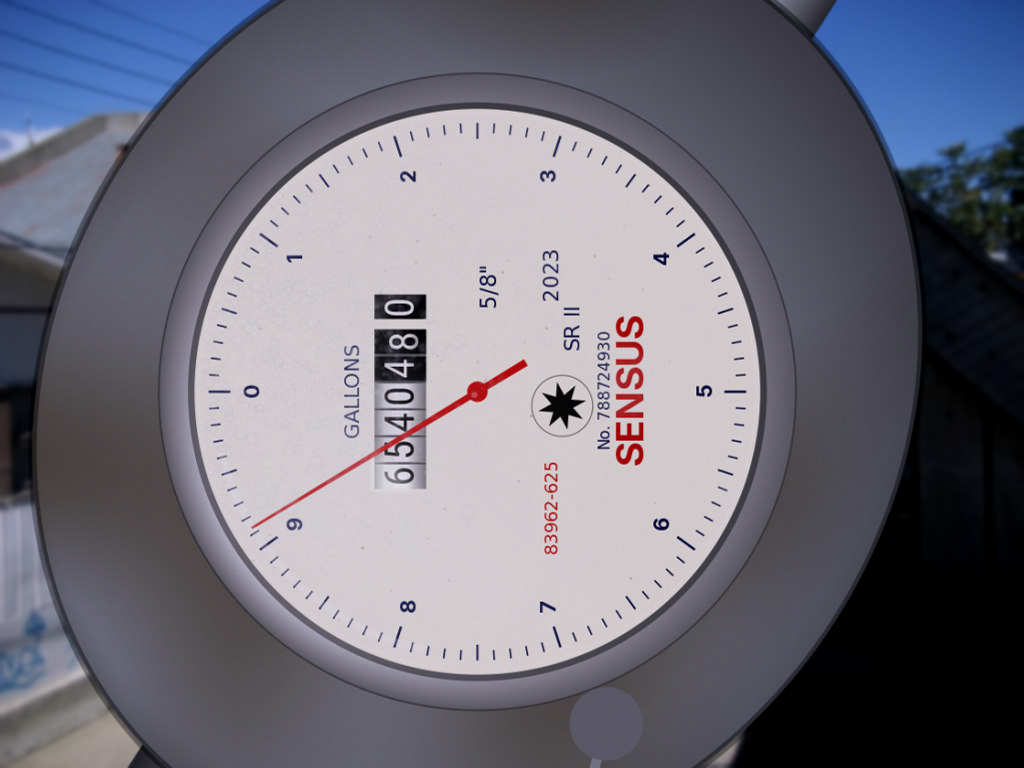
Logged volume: {"value": 6540479.1, "unit": "gal"}
